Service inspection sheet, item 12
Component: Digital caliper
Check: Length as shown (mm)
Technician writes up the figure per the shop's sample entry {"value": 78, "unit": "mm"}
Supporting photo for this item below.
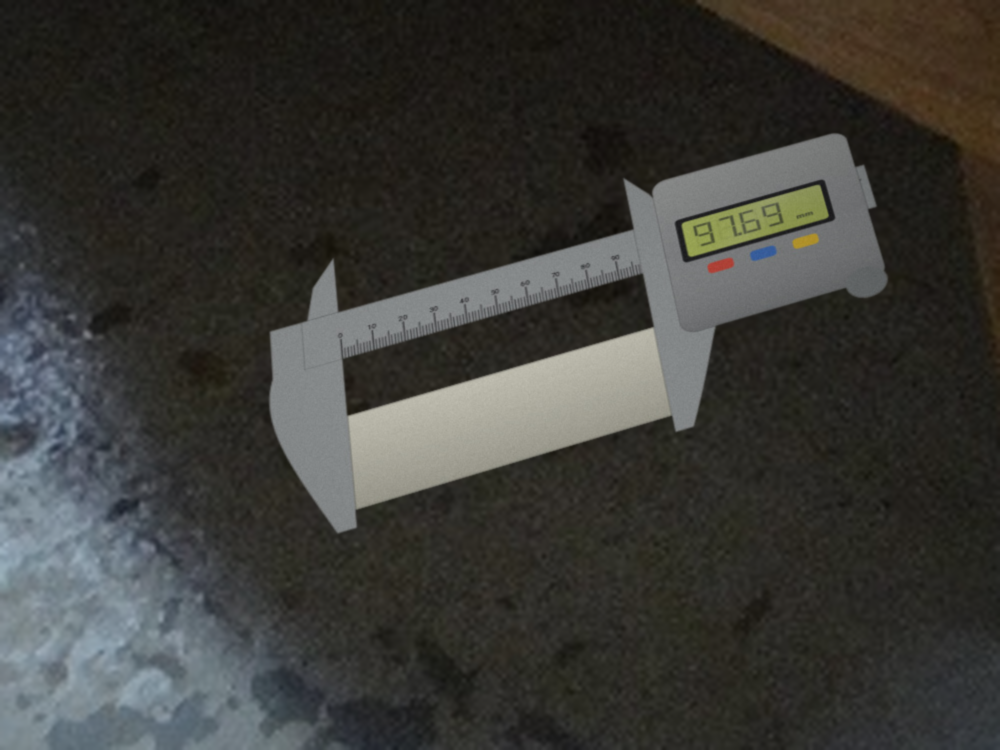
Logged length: {"value": 97.69, "unit": "mm"}
